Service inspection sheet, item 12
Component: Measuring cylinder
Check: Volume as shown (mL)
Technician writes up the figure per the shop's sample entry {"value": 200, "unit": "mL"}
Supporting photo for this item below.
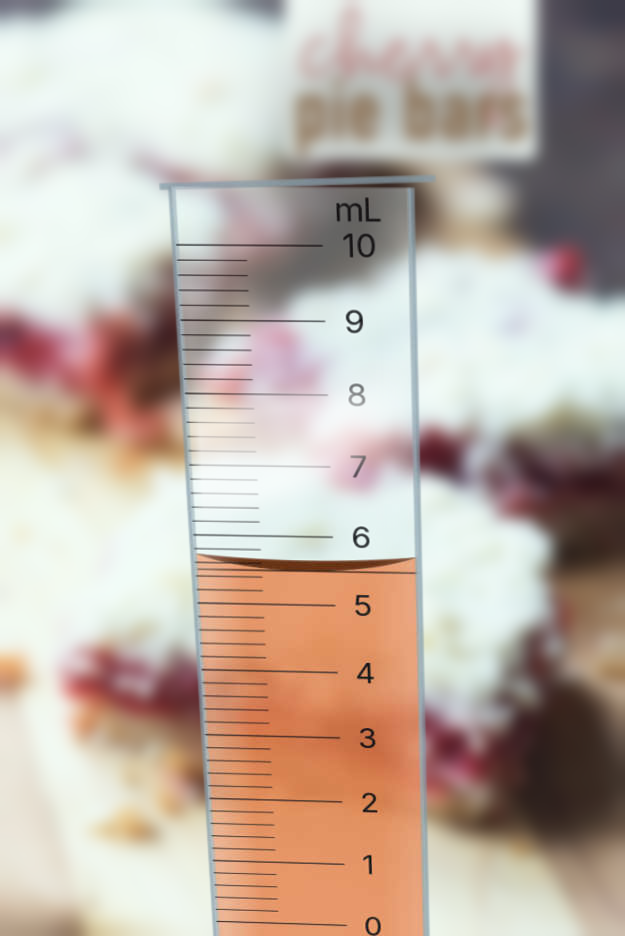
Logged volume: {"value": 5.5, "unit": "mL"}
